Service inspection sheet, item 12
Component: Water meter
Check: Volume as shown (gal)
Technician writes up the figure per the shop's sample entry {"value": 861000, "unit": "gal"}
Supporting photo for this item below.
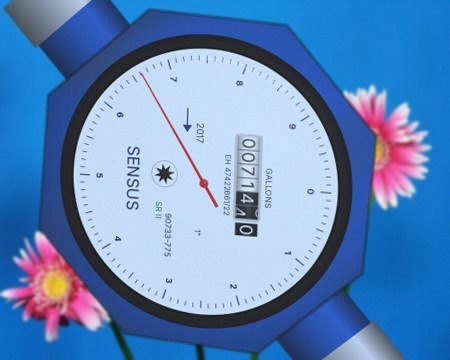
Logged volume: {"value": 71436.6, "unit": "gal"}
